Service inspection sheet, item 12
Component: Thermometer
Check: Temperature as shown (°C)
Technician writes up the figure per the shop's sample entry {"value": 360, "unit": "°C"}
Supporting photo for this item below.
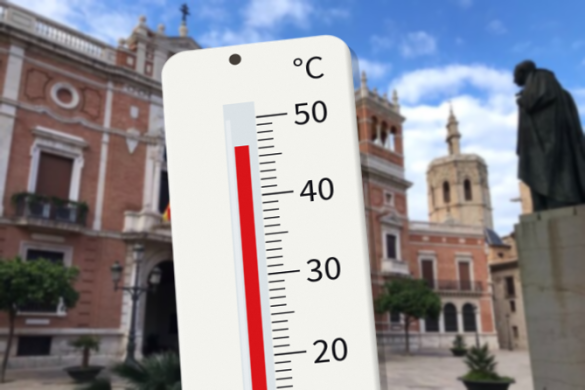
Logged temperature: {"value": 46.5, "unit": "°C"}
